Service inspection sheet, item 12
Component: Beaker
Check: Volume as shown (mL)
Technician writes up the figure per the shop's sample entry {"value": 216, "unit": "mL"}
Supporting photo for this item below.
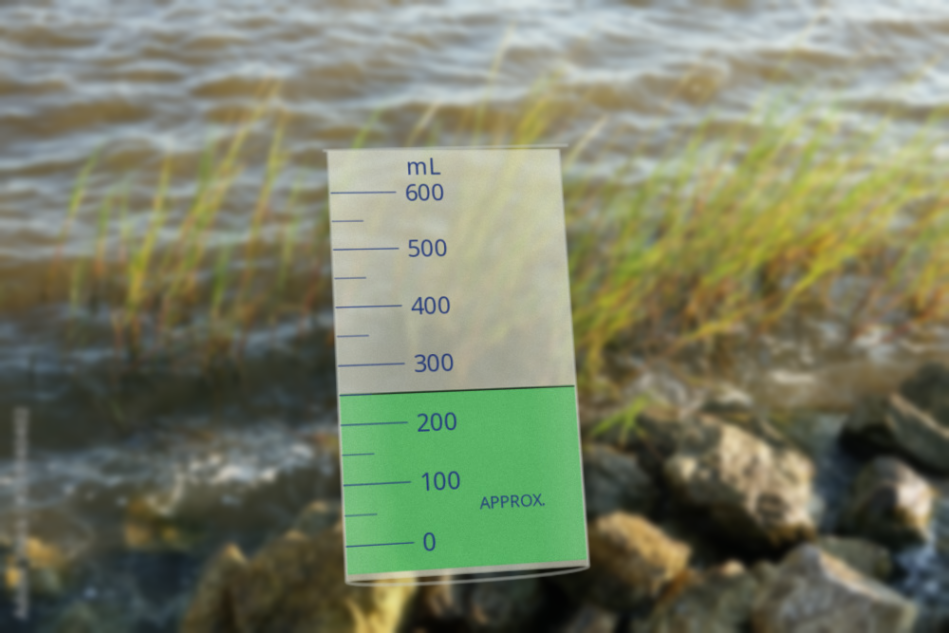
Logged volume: {"value": 250, "unit": "mL"}
